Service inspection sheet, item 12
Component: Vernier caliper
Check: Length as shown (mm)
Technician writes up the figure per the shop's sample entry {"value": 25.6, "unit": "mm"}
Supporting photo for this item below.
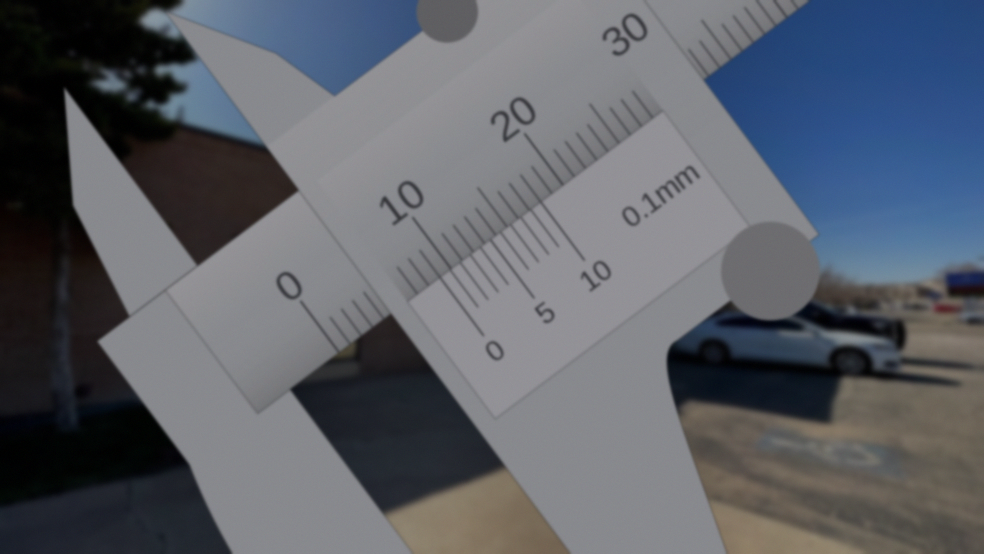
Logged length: {"value": 9.0, "unit": "mm"}
